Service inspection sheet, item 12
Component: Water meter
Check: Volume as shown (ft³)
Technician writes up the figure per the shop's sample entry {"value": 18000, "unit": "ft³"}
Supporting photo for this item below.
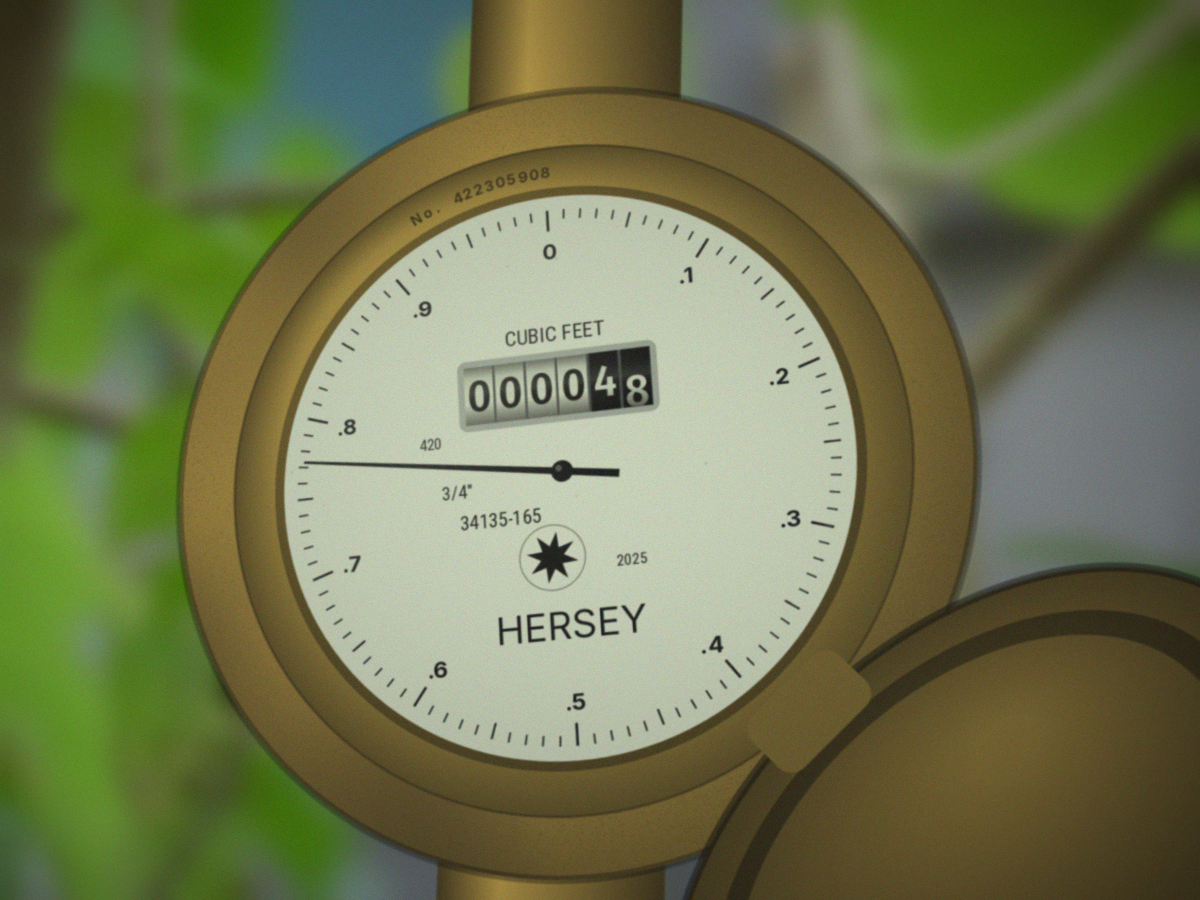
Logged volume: {"value": 47.77, "unit": "ft³"}
